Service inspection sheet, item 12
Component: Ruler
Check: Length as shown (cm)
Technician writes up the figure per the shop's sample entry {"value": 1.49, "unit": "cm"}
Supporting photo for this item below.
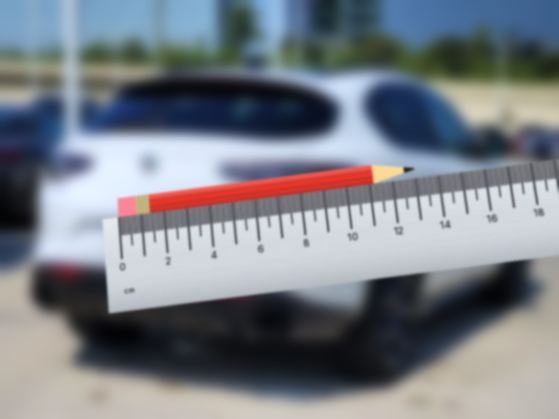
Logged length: {"value": 13, "unit": "cm"}
